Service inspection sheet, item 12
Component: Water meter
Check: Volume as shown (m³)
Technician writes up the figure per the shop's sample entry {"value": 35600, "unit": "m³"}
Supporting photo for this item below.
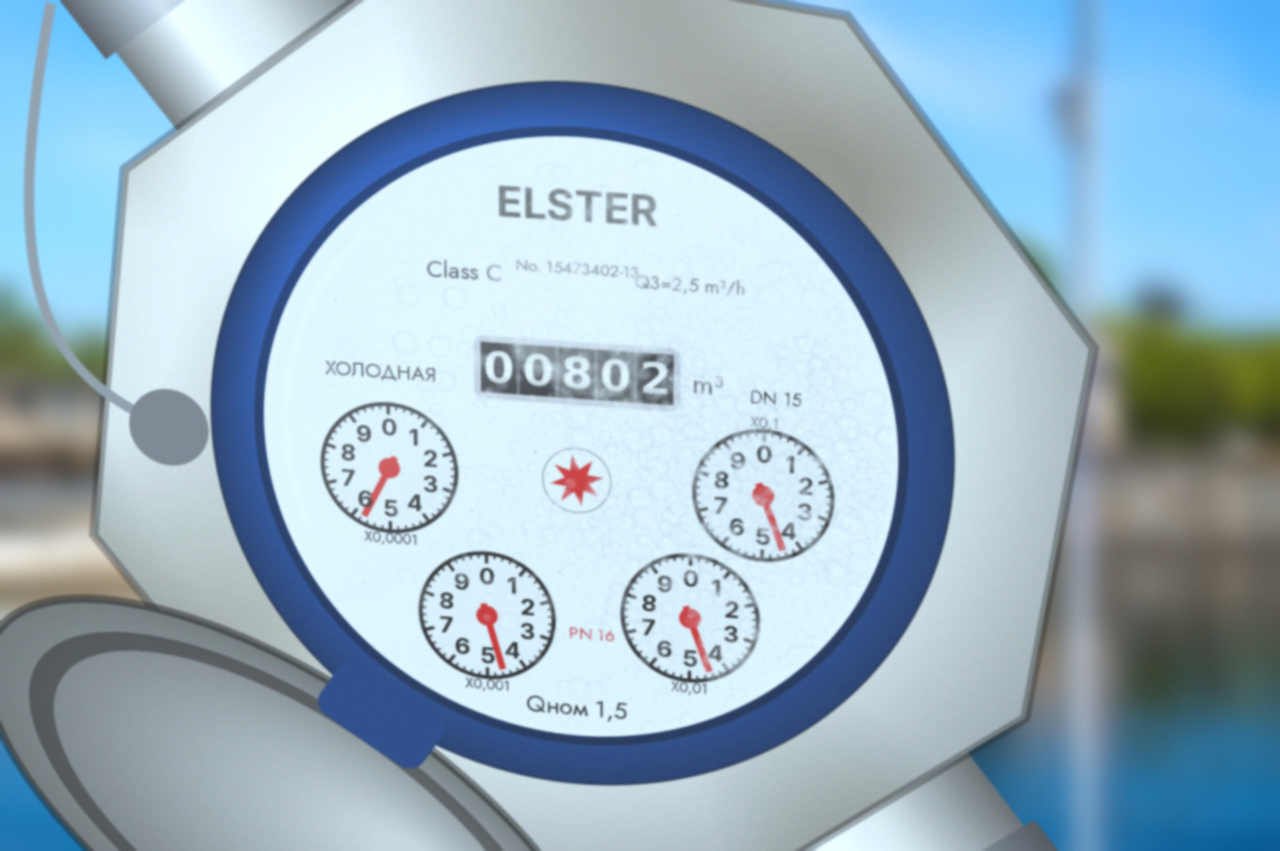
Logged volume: {"value": 802.4445, "unit": "m³"}
